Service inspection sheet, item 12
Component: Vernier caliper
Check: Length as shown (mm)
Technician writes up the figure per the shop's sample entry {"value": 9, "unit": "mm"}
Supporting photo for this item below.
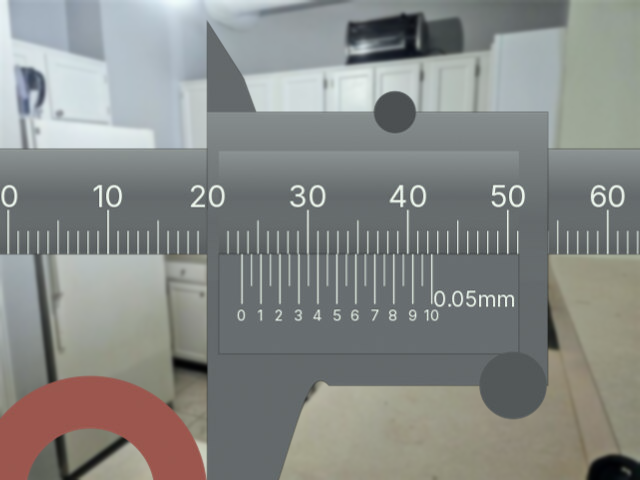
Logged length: {"value": 23.4, "unit": "mm"}
